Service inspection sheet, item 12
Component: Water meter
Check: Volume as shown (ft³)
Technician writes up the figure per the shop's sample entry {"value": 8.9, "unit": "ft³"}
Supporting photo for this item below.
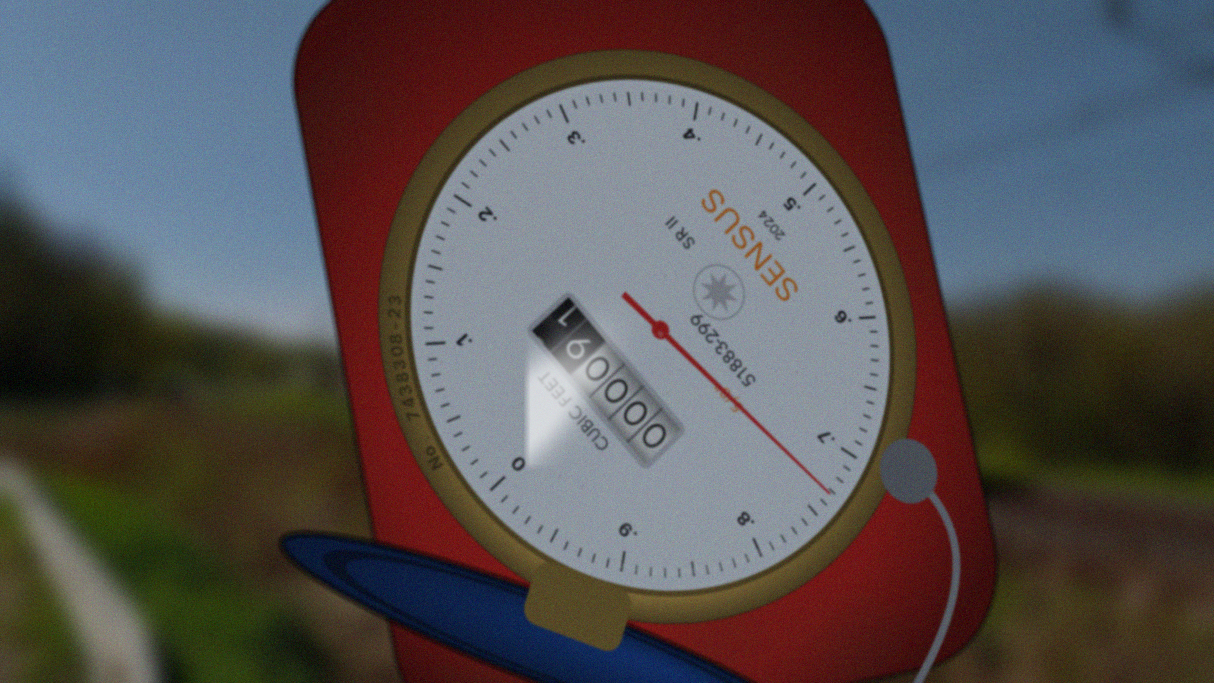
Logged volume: {"value": 90.73, "unit": "ft³"}
